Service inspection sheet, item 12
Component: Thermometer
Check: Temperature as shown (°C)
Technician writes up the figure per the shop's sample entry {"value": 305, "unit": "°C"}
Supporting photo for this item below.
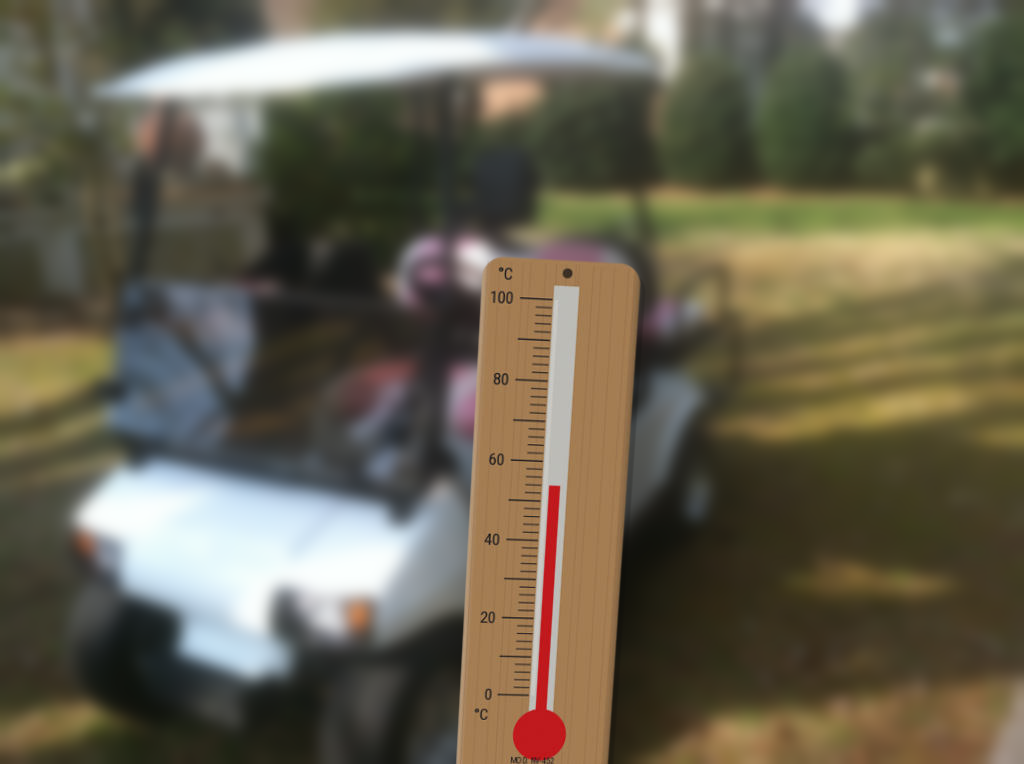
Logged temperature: {"value": 54, "unit": "°C"}
